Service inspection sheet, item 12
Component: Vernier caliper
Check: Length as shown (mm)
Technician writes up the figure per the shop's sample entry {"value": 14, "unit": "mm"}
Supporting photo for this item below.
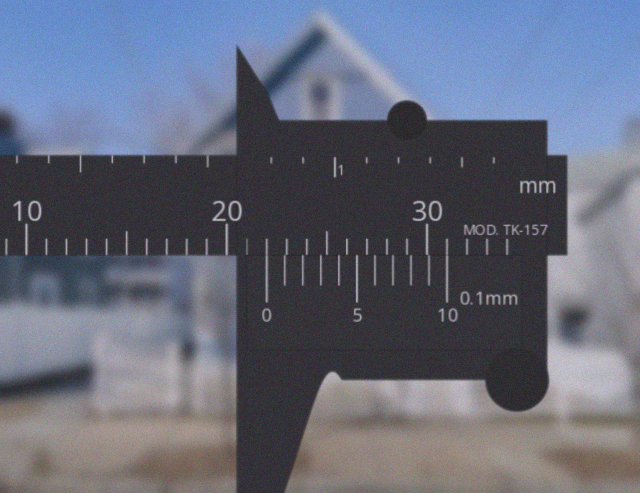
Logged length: {"value": 22.0, "unit": "mm"}
